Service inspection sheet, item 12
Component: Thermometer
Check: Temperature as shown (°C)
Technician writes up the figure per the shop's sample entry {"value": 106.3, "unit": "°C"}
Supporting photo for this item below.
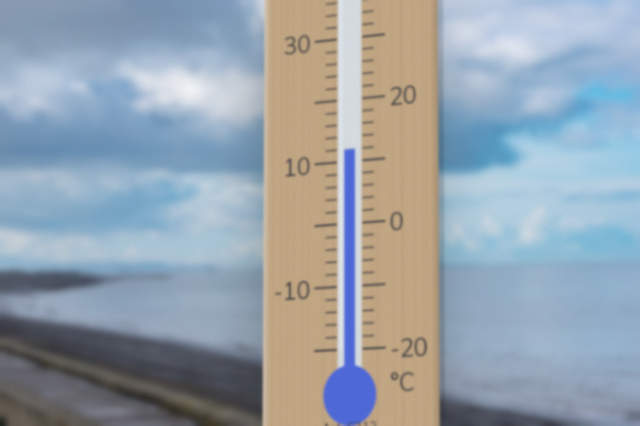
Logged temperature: {"value": 12, "unit": "°C"}
